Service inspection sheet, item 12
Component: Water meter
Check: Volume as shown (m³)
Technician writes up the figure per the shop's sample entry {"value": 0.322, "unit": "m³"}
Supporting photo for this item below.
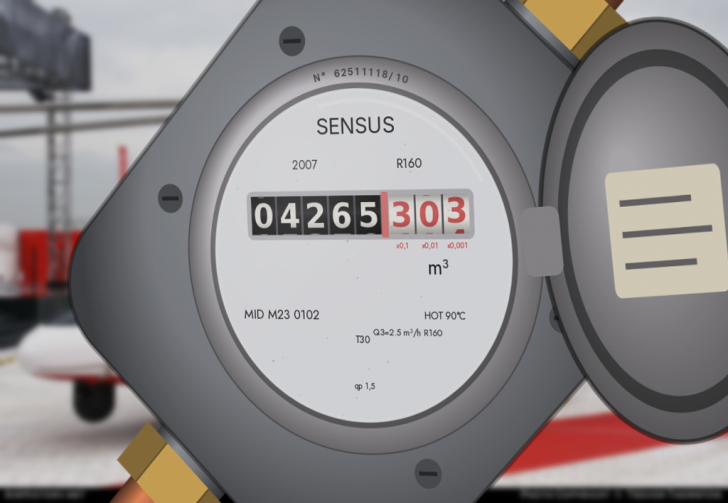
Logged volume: {"value": 4265.303, "unit": "m³"}
